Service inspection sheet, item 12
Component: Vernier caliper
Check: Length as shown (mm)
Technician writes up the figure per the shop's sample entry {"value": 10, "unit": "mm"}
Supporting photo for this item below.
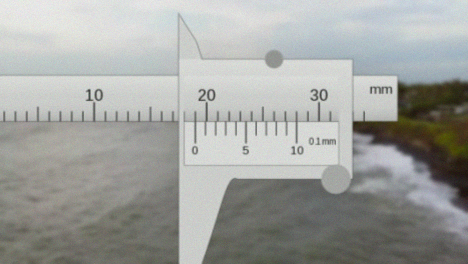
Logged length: {"value": 19.0, "unit": "mm"}
